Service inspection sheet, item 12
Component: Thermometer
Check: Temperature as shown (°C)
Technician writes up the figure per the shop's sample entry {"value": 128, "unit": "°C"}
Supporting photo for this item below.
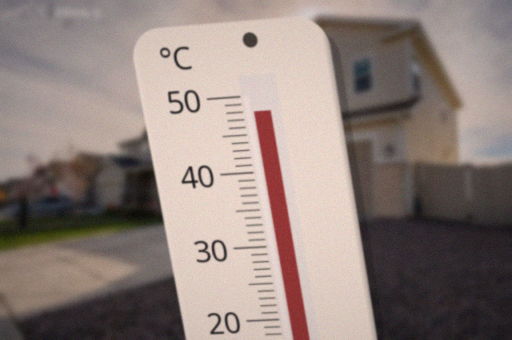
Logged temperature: {"value": 48, "unit": "°C"}
